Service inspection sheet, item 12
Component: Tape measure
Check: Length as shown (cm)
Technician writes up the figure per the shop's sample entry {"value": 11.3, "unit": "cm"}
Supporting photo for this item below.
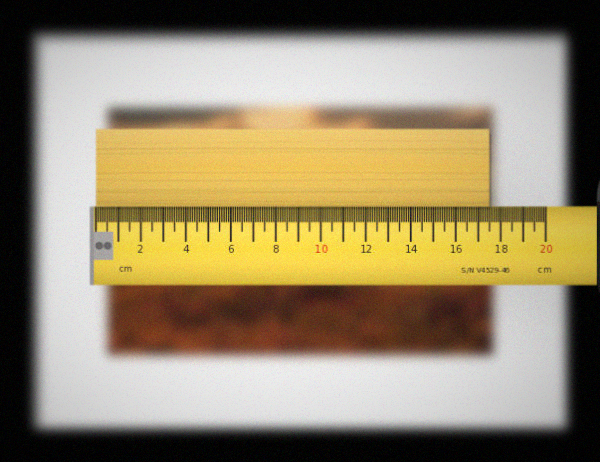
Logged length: {"value": 17.5, "unit": "cm"}
